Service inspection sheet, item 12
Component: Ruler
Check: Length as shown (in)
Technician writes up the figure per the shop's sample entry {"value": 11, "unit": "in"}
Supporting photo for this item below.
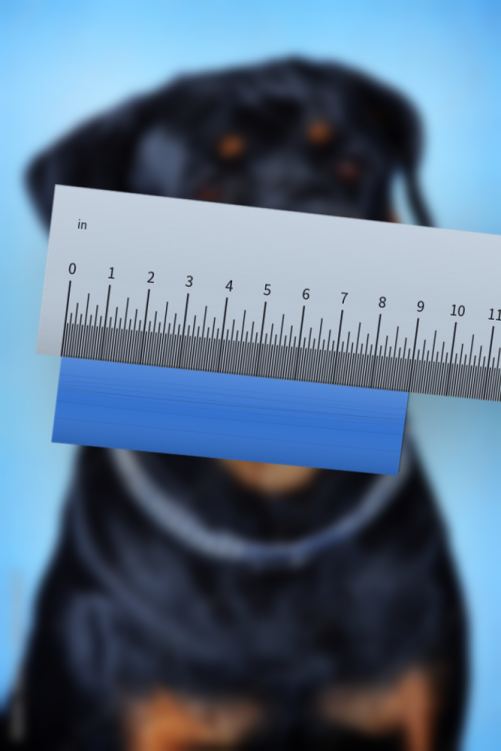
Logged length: {"value": 9, "unit": "in"}
